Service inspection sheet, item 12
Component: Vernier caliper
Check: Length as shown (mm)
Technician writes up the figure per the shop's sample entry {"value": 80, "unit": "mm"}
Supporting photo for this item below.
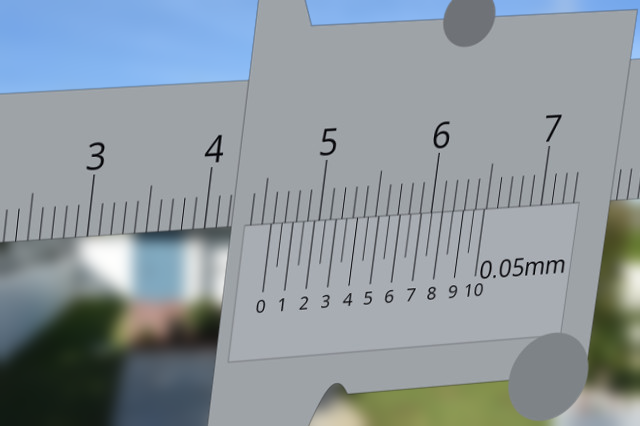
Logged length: {"value": 45.8, "unit": "mm"}
